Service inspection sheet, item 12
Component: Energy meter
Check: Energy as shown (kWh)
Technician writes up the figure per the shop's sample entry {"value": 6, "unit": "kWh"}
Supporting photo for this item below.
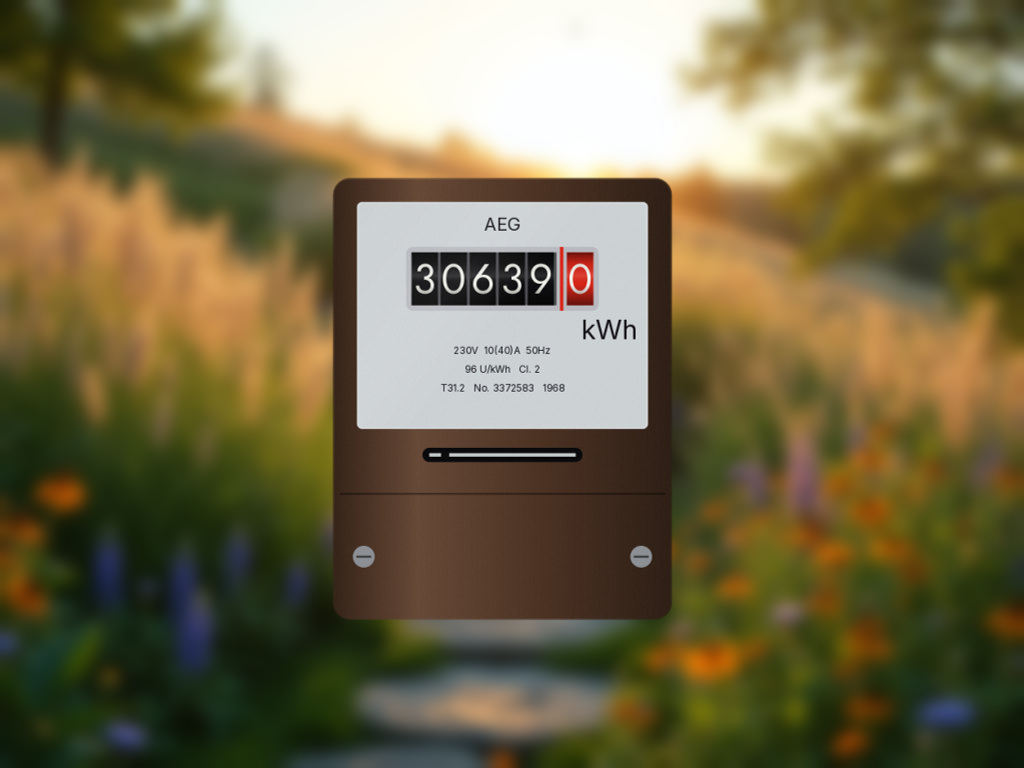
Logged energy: {"value": 30639.0, "unit": "kWh"}
